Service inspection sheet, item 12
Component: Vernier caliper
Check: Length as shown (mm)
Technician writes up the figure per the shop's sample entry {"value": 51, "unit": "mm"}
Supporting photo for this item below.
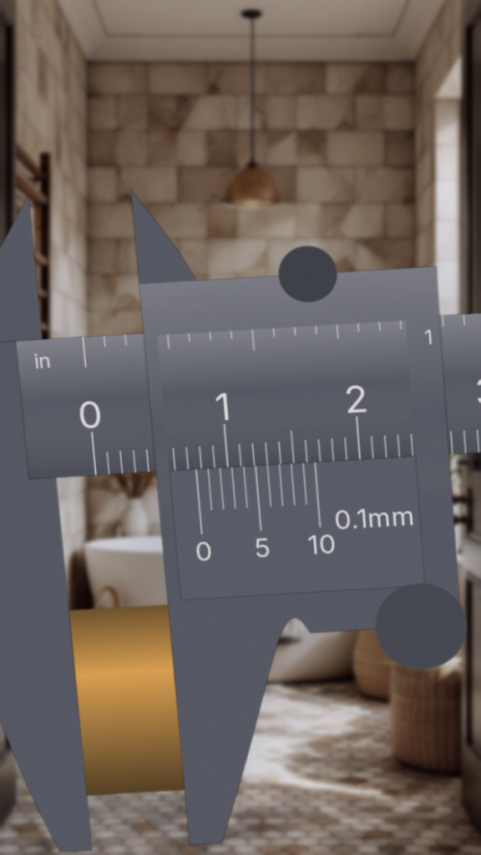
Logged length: {"value": 7.6, "unit": "mm"}
